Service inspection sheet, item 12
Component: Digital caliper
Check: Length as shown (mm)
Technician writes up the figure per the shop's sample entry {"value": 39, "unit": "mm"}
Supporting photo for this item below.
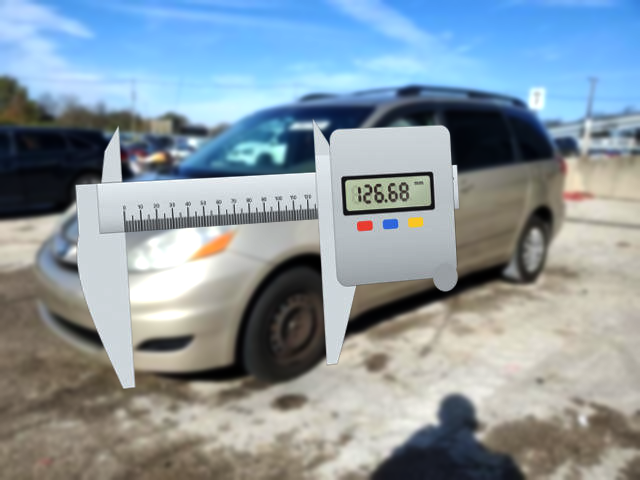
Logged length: {"value": 126.68, "unit": "mm"}
